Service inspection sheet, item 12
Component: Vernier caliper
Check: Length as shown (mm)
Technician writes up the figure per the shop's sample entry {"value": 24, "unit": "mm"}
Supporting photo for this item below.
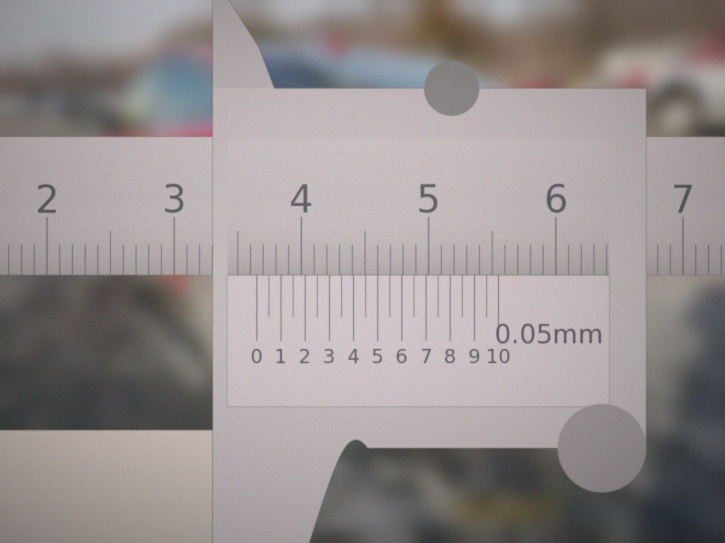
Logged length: {"value": 36.5, "unit": "mm"}
